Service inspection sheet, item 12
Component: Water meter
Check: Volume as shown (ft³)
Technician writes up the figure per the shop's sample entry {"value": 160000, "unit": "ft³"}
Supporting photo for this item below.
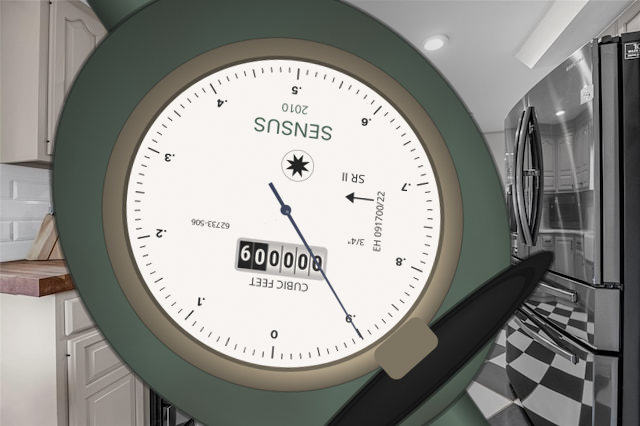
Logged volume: {"value": 8.90, "unit": "ft³"}
